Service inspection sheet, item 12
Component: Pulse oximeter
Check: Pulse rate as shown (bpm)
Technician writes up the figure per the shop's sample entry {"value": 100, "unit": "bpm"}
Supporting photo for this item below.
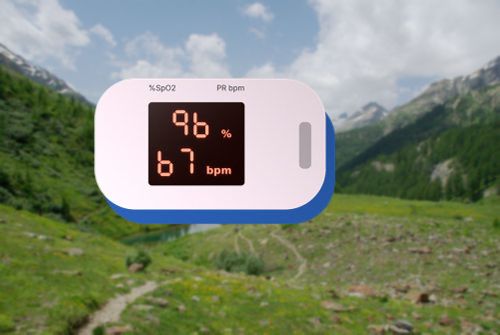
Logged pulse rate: {"value": 67, "unit": "bpm"}
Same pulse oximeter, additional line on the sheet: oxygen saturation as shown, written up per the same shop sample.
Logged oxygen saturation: {"value": 96, "unit": "%"}
